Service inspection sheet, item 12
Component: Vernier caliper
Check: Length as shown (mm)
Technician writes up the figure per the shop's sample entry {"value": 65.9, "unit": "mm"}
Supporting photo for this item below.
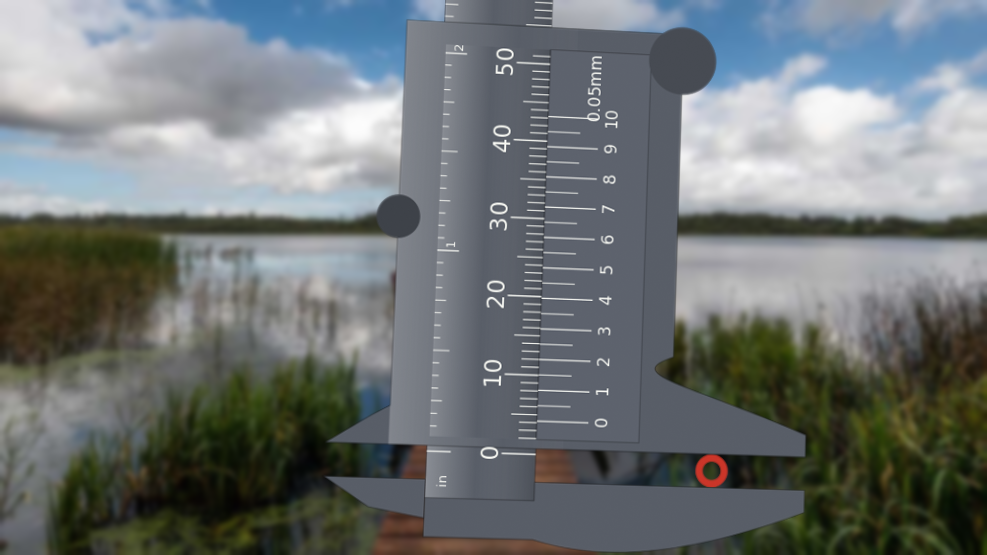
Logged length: {"value": 4.2, "unit": "mm"}
